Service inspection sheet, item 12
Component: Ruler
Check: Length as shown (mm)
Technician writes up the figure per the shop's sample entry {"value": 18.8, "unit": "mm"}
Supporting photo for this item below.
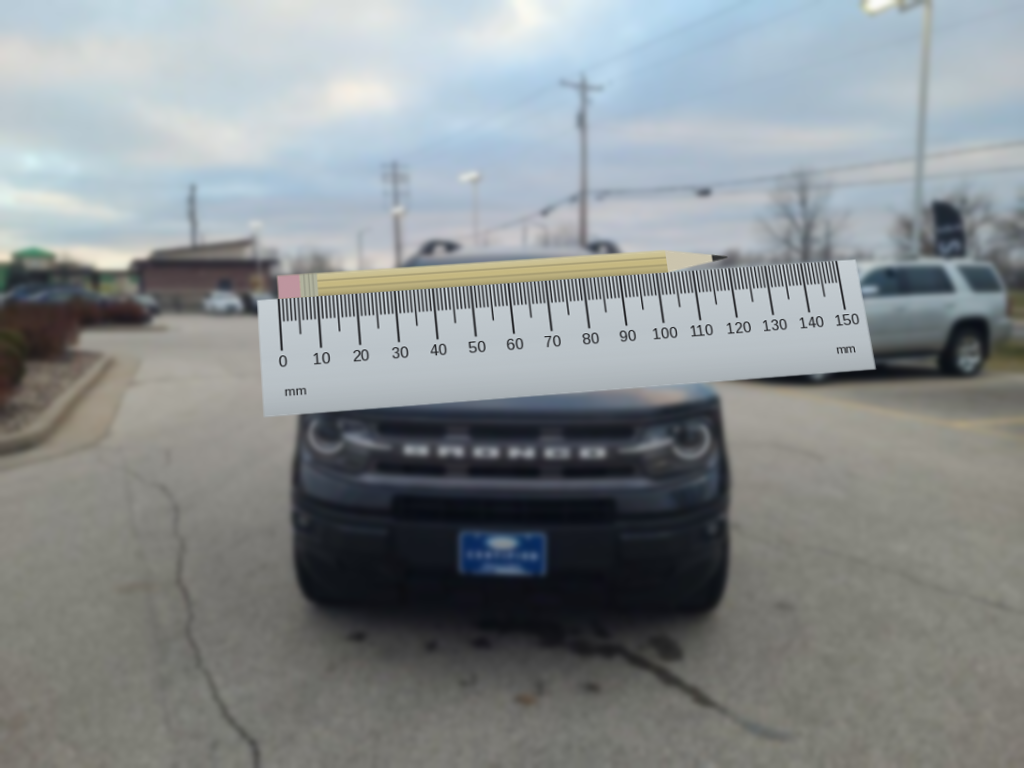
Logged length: {"value": 120, "unit": "mm"}
